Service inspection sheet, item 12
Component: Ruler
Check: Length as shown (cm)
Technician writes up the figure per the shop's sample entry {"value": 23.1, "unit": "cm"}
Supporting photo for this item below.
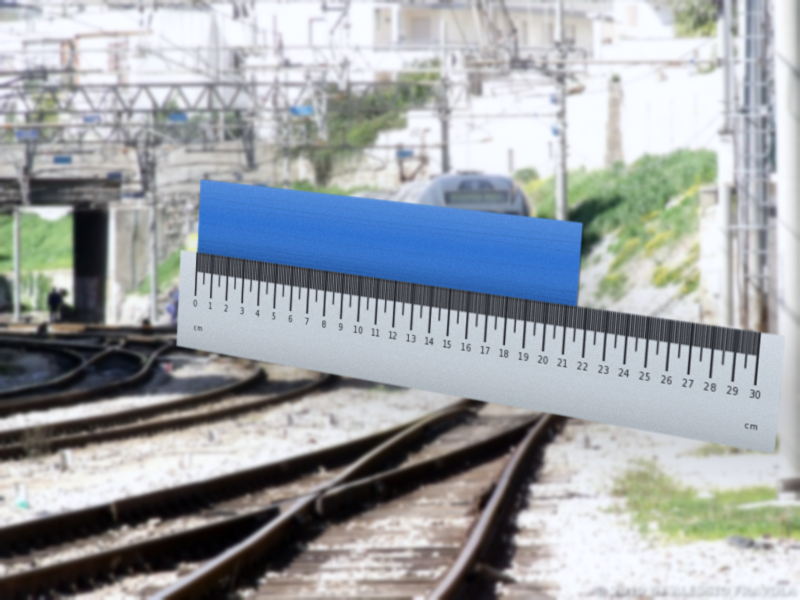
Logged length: {"value": 21.5, "unit": "cm"}
